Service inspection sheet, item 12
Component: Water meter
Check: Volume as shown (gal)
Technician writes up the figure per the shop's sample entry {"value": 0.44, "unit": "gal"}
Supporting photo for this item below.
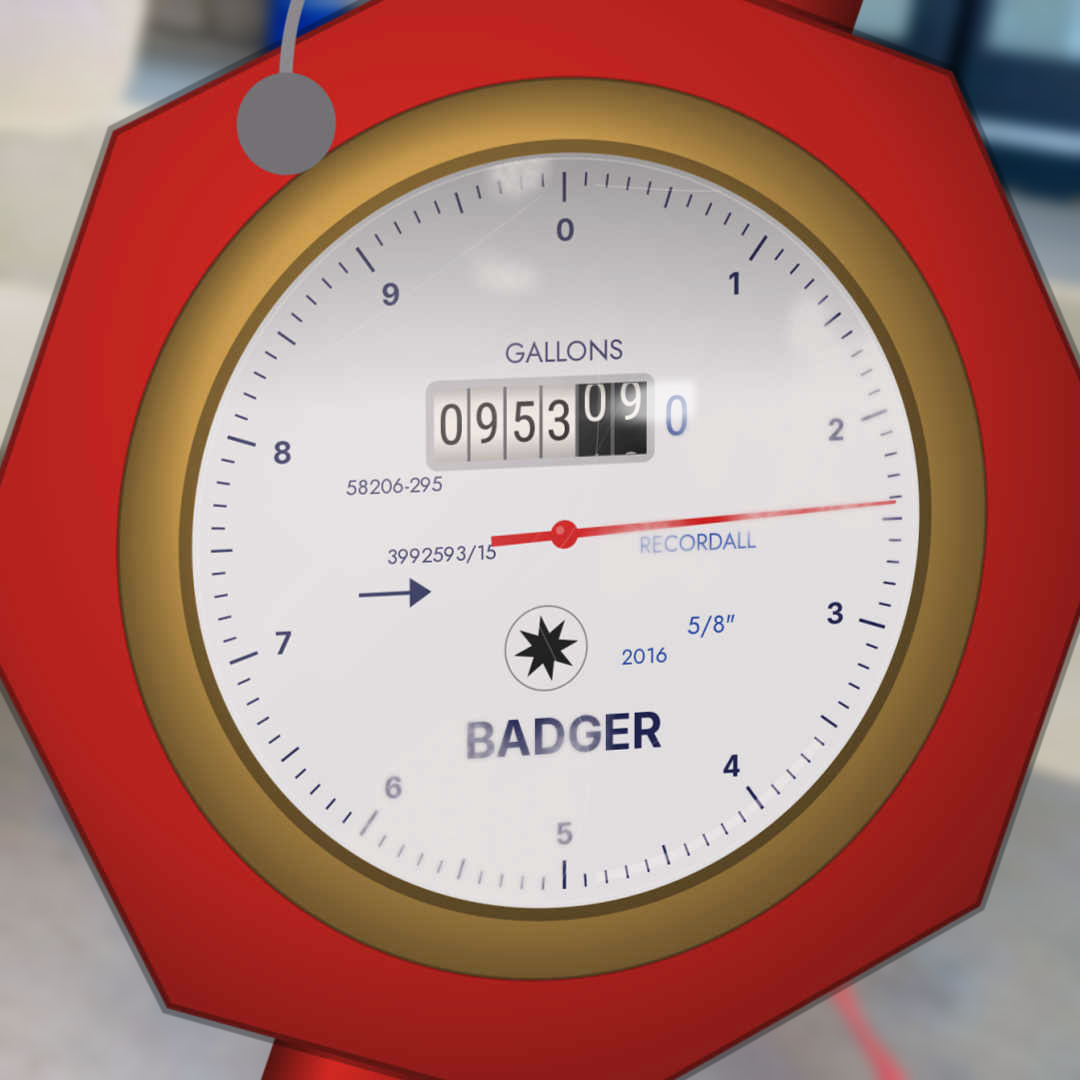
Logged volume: {"value": 953092.4, "unit": "gal"}
